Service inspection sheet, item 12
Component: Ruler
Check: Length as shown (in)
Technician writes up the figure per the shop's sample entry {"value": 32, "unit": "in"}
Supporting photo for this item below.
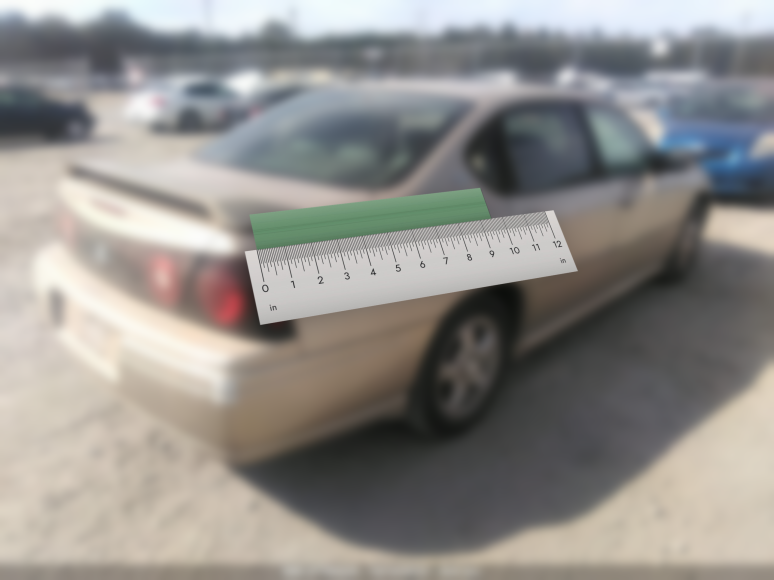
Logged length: {"value": 9.5, "unit": "in"}
